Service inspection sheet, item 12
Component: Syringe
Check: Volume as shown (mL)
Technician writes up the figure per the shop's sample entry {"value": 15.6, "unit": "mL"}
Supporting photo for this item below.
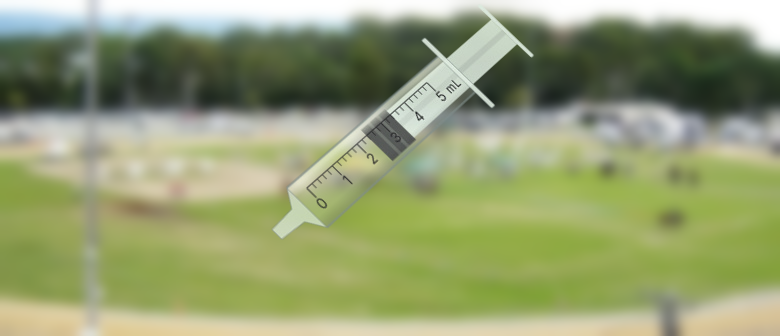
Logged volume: {"value": 2.4, "unit": "mL"}
